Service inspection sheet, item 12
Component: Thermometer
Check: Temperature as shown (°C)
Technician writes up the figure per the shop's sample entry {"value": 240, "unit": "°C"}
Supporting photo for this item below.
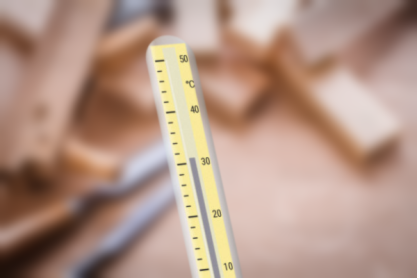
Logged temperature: {"value": 31, "unit": "°C"}
